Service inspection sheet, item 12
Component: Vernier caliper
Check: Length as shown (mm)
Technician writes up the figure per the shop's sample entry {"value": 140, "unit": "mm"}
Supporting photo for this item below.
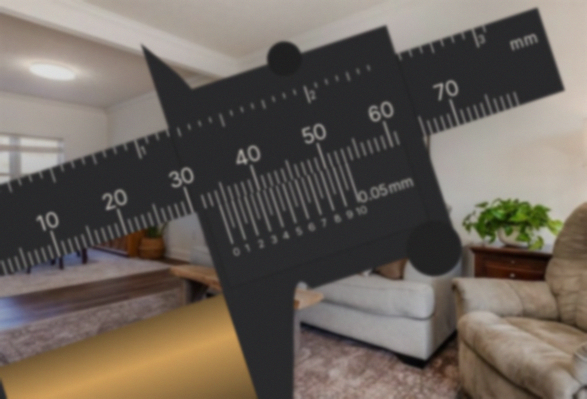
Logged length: {"value": 34.0, "unit": "mm"}
